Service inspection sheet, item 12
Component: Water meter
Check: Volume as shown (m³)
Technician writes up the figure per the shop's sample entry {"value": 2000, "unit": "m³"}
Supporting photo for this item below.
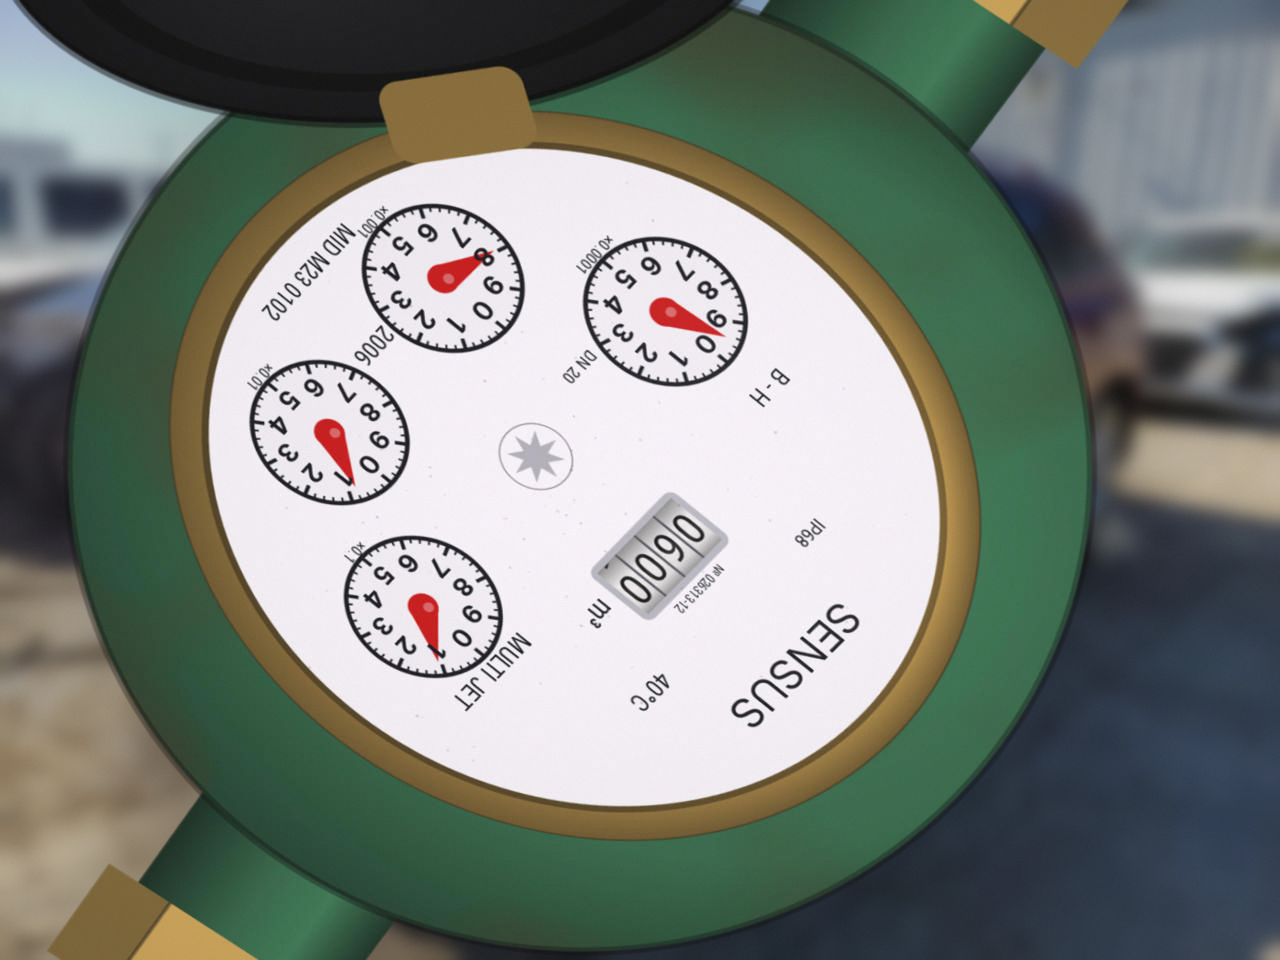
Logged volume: {"value": 600.1079, "unit": "m³"}
